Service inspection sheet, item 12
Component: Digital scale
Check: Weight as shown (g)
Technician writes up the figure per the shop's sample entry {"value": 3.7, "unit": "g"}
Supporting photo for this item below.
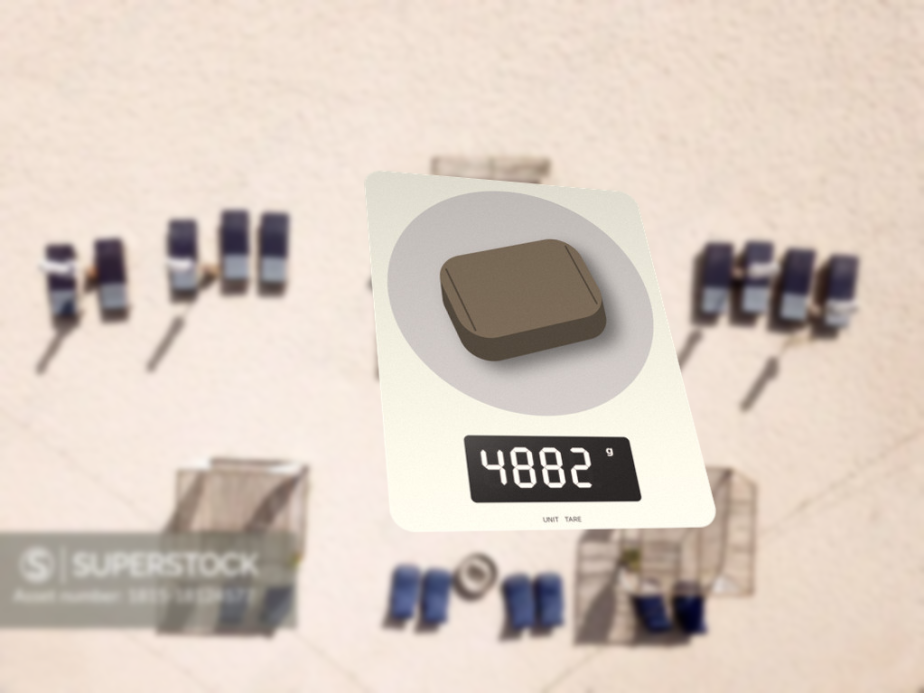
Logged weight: {"value": 4882, "unit": "g"}
